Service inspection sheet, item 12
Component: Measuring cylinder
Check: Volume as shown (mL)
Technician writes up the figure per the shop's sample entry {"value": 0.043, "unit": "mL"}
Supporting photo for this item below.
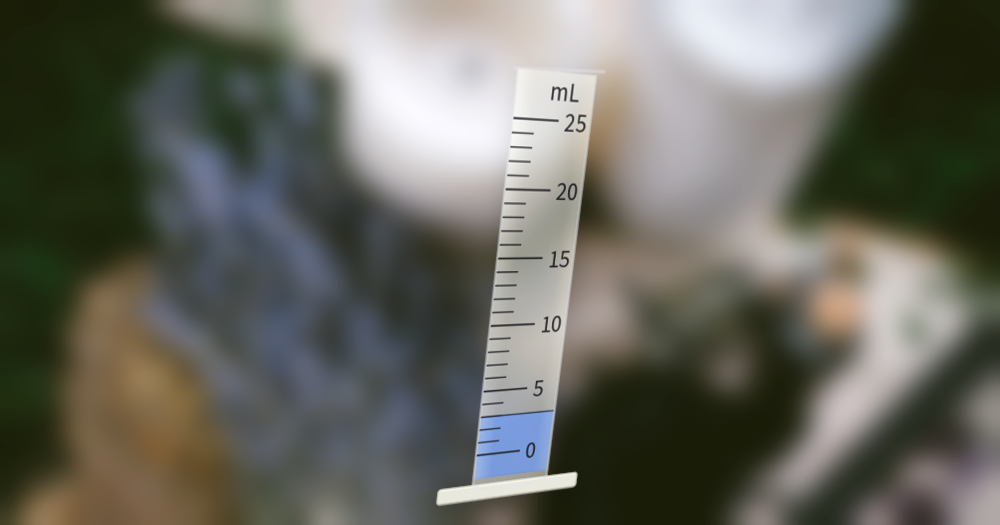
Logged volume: {"value": 3, "unit": "mL"}
